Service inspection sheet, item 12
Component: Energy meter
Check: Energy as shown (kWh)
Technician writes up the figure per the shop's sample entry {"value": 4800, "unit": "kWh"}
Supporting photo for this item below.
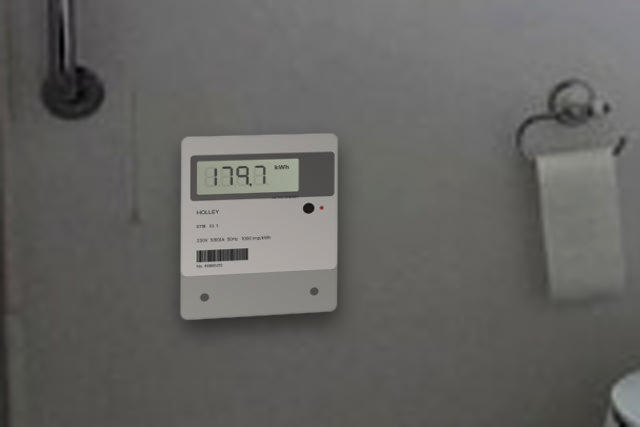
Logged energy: {"value": 179.7, "unit": "kWh"}
